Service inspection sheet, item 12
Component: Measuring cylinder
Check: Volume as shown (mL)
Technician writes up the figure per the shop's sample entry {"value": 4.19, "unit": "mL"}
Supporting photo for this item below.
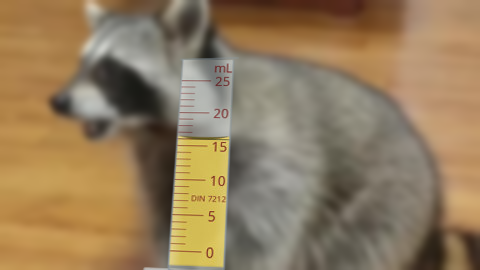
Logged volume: {"value": 16, "unit": "mL"}
